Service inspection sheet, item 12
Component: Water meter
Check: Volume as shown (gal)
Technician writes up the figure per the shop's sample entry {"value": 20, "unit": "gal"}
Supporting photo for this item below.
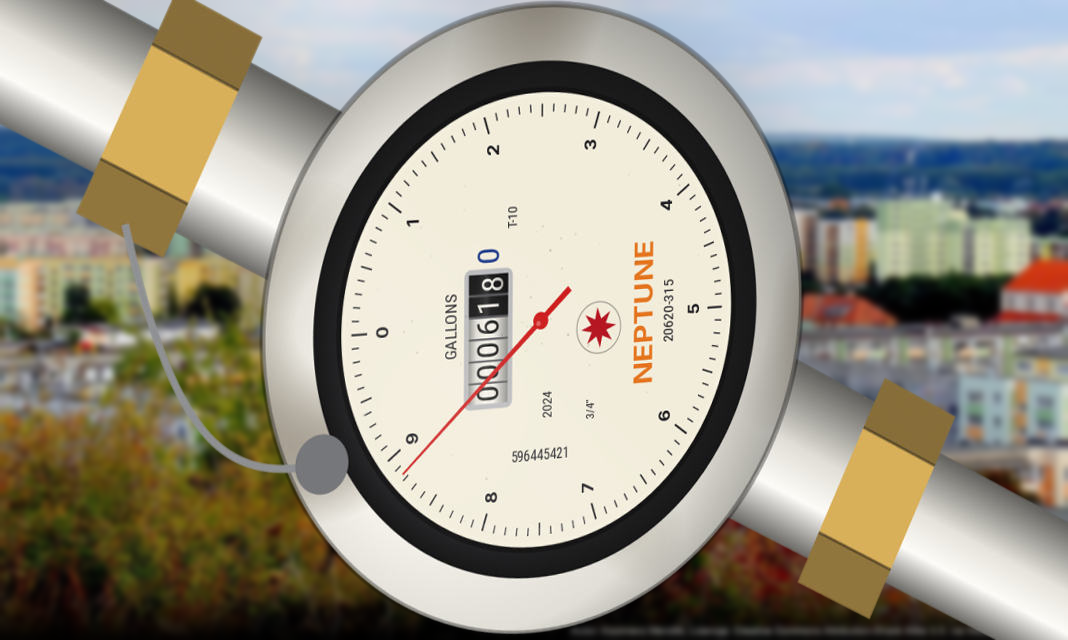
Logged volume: {"value": 6178.8, "unit": "gal"}
